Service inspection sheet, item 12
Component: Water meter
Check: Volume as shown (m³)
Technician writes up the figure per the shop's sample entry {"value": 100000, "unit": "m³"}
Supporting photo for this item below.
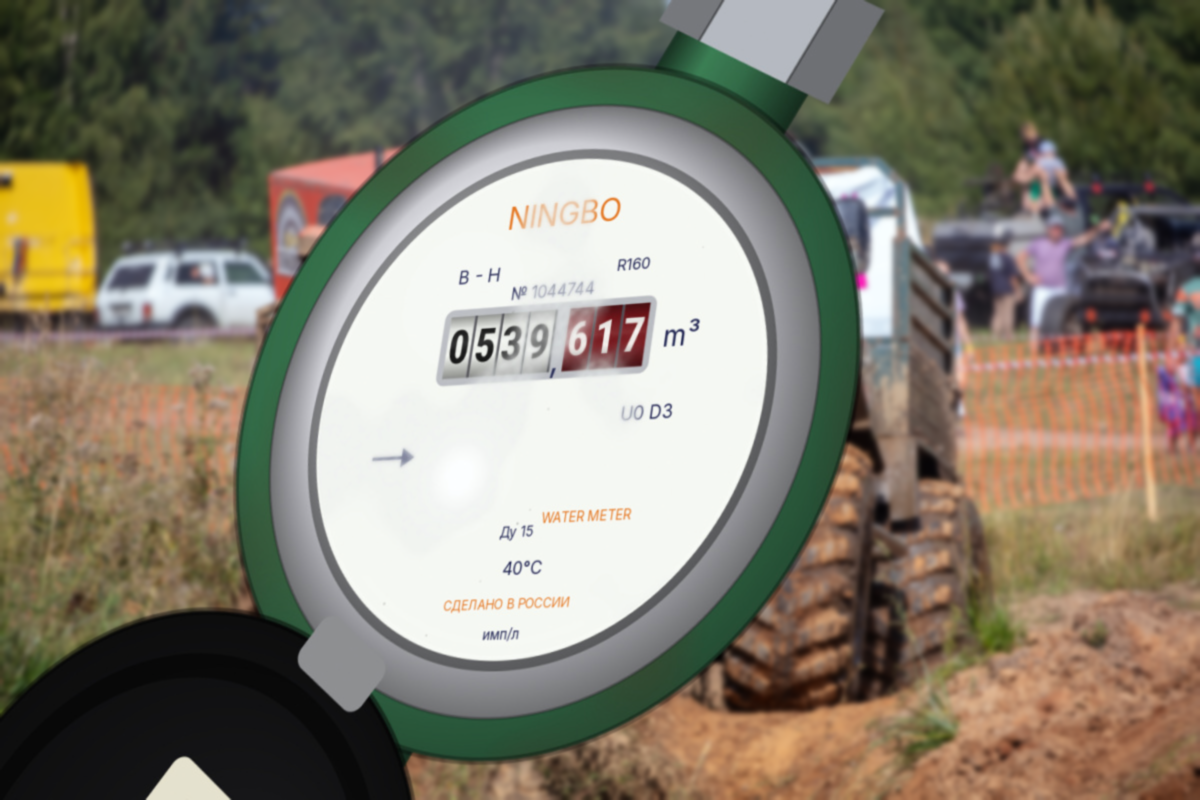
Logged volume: {"value": 539.617, "unit": "m³"}
